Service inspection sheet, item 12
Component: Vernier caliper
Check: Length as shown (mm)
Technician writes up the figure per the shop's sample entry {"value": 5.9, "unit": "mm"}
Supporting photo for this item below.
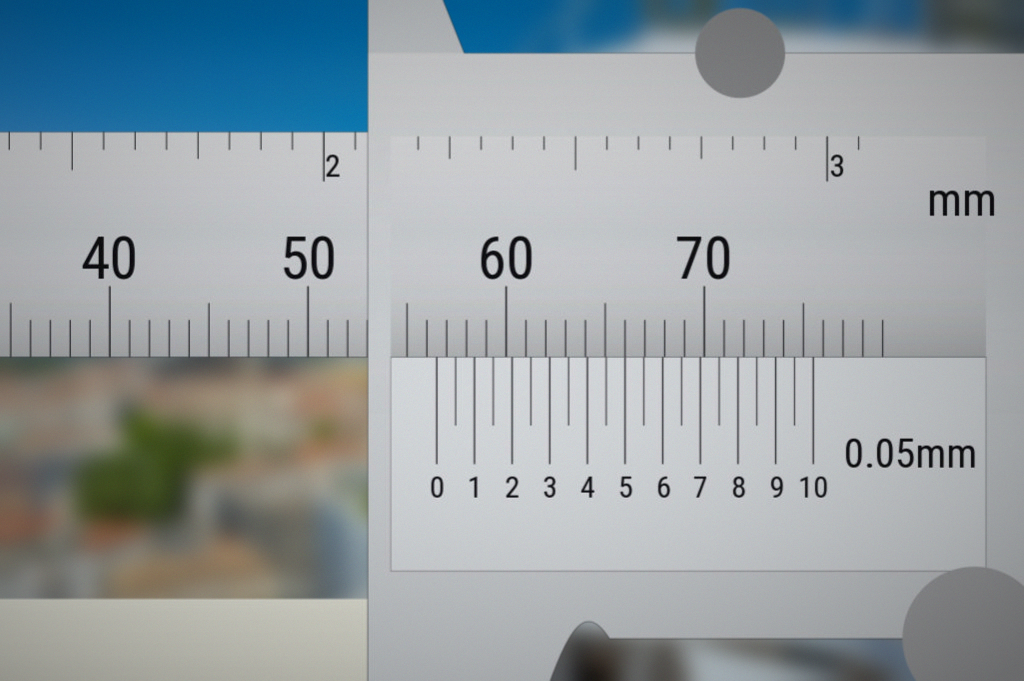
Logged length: {"value": 56.5, "unit": "mm"}
